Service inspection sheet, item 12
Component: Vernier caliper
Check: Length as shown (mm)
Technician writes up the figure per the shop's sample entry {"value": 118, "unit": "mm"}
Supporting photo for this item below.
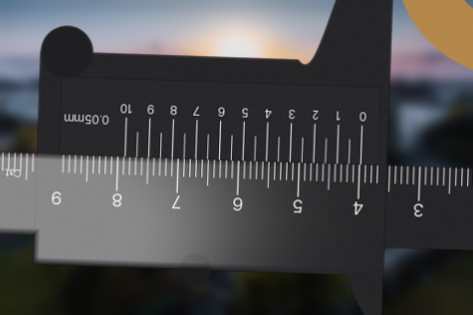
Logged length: {"value": 39.8, "unit": "mm"}
